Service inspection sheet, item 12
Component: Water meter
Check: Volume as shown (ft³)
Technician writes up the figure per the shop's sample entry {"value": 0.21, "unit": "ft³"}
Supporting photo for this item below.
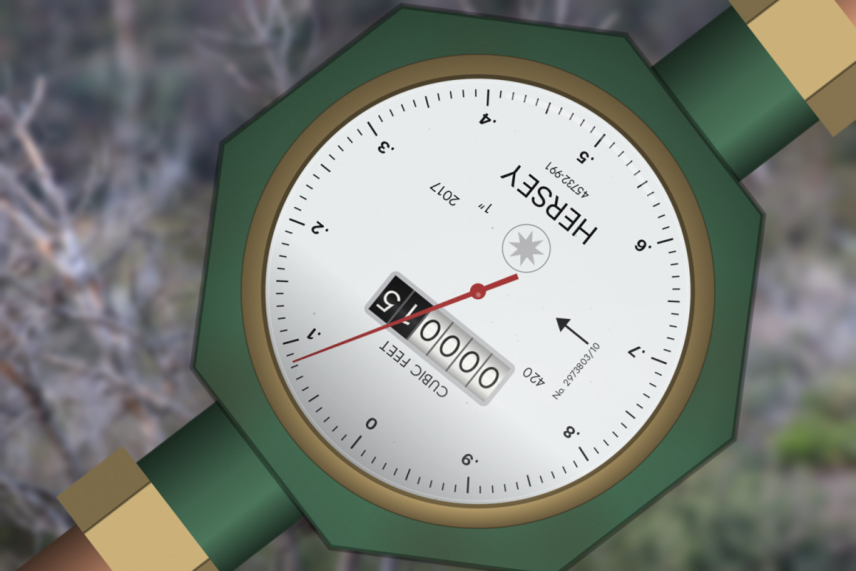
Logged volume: {"value": 15.08, "unit": "ft³"}
